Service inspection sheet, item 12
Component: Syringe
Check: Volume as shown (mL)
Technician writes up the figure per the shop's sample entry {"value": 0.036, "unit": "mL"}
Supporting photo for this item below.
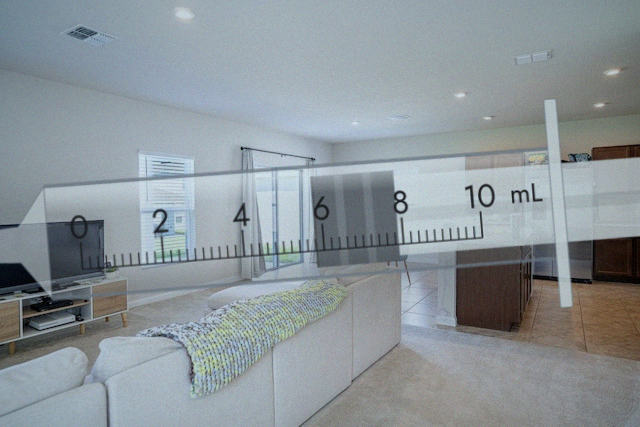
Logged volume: {"value": 5.8, "unit": "mL"}
